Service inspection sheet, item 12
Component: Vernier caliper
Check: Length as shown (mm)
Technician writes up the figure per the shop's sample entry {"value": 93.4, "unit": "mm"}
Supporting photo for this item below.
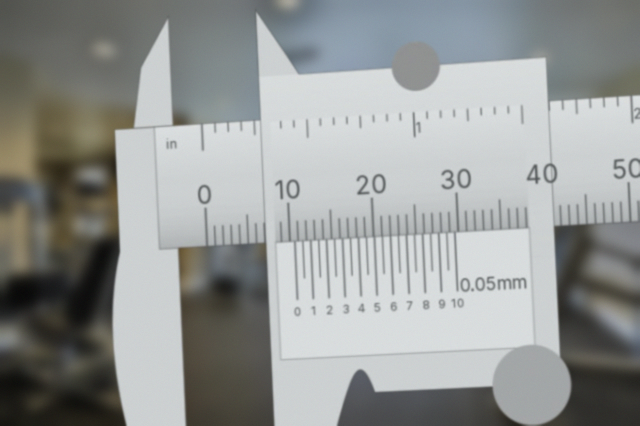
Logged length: {"value": 10.6, "unit": "mm"}
